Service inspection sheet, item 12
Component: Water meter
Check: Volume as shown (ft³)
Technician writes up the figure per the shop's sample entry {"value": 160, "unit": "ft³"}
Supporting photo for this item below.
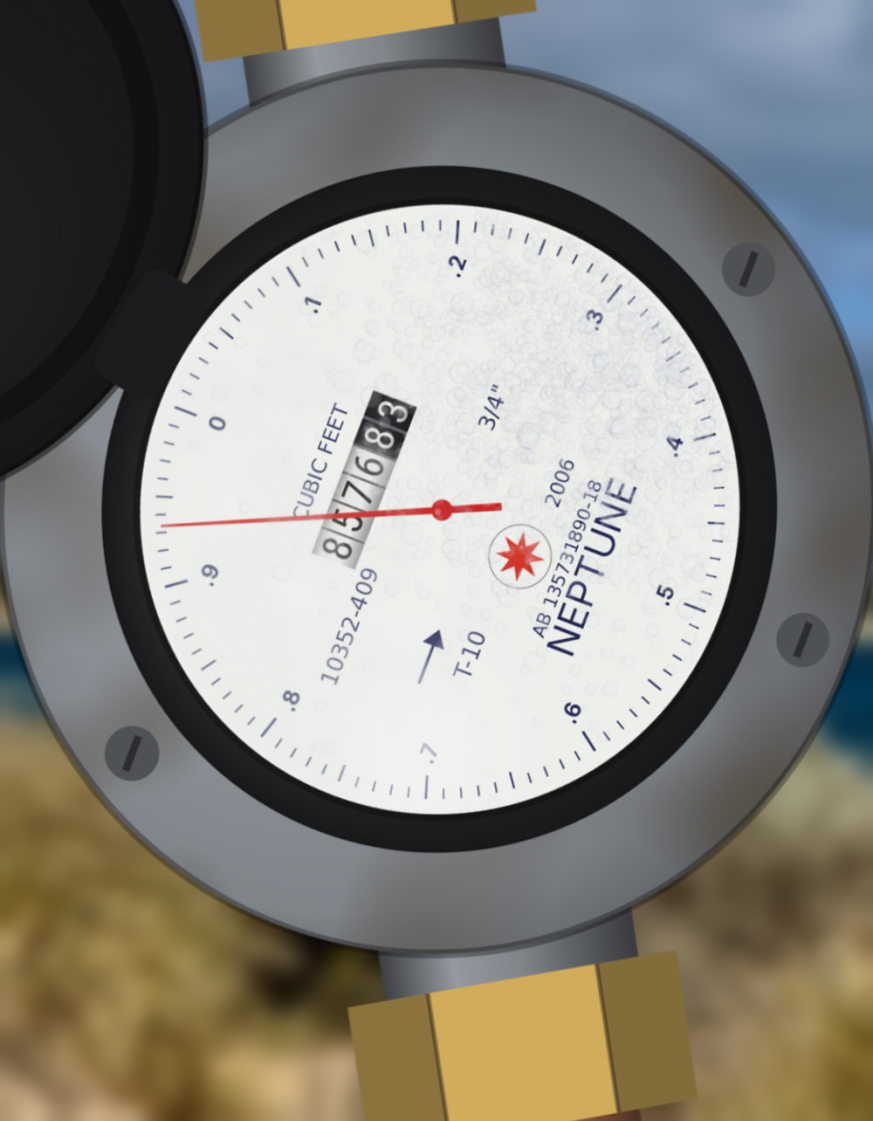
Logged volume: {"value": 857682.93, "unit": "ft³"}
